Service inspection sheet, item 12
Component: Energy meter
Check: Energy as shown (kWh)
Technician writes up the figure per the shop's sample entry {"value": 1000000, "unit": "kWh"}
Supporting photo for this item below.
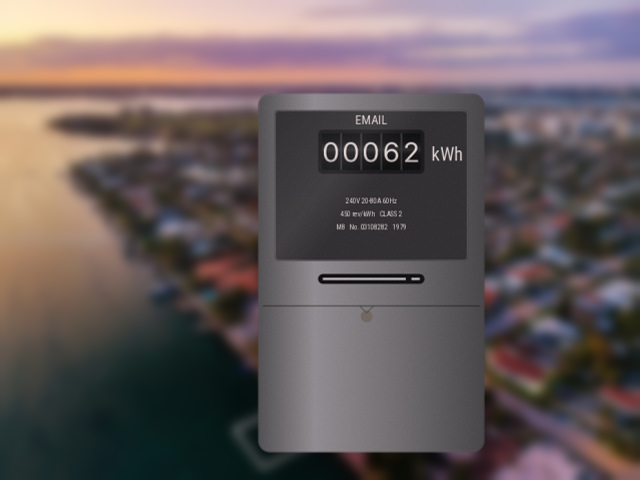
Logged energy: {"value": 62, "unit": "kWh"}
